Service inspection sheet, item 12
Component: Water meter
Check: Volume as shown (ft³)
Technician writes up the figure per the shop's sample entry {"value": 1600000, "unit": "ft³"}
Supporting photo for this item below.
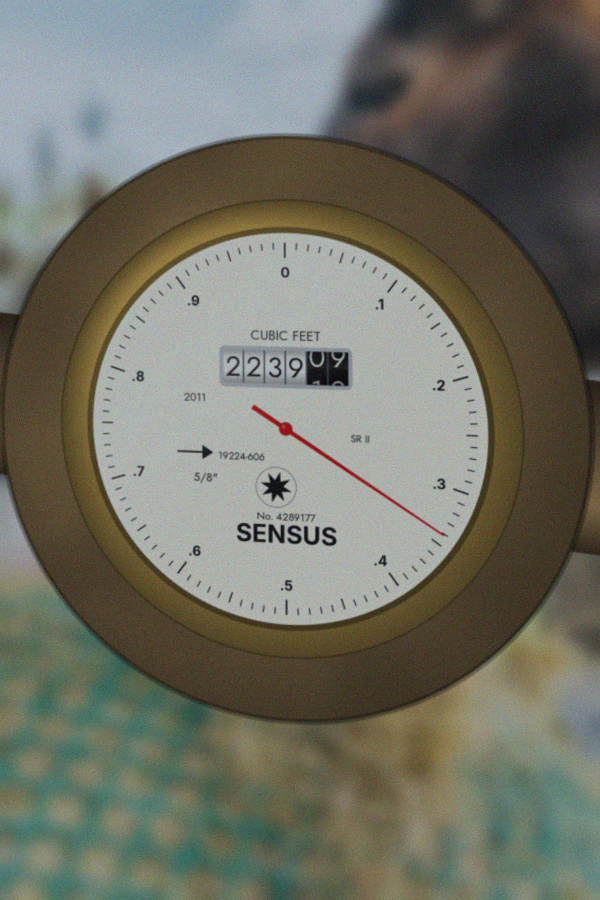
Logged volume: {"value": 223909.34, "unit": "ft³"}
